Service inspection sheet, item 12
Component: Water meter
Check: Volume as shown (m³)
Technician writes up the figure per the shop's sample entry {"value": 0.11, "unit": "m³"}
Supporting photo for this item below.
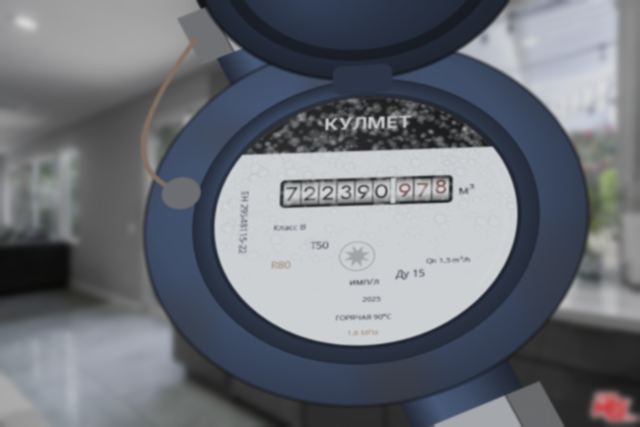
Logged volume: {"value": 722390.978, "unit": "m³"}
